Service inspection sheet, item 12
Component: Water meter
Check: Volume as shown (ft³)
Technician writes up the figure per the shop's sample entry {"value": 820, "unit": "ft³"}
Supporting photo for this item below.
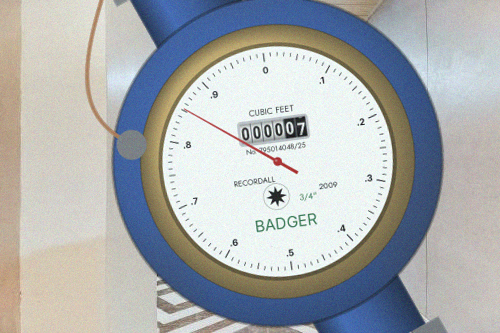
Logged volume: {"value": 6.85, "unit": "ft³"}
